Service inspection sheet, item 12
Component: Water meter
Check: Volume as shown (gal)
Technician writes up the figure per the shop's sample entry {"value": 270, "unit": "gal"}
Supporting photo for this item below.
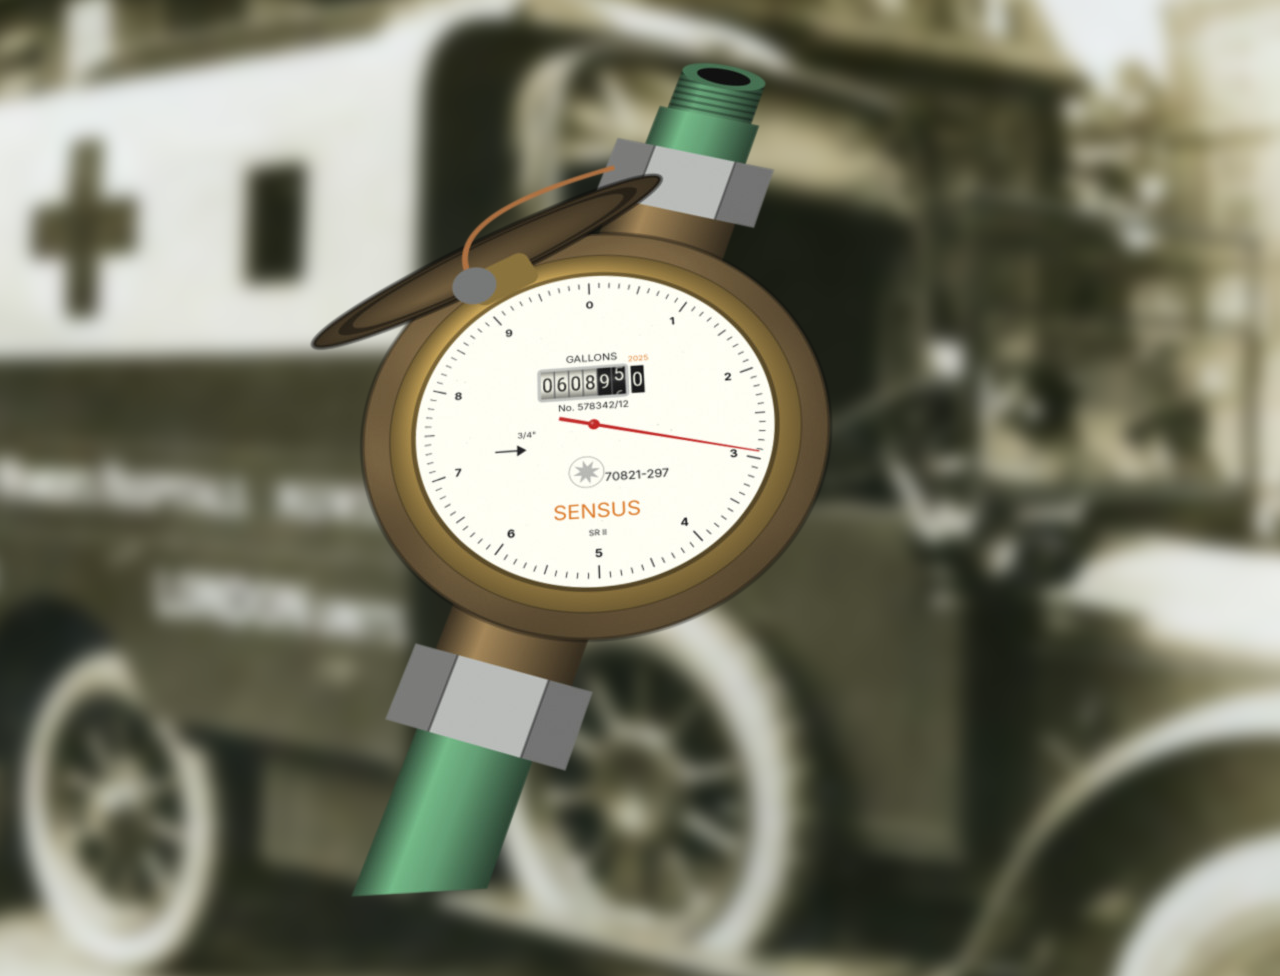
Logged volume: {"value": 608952.9, "unit": "gal"}
